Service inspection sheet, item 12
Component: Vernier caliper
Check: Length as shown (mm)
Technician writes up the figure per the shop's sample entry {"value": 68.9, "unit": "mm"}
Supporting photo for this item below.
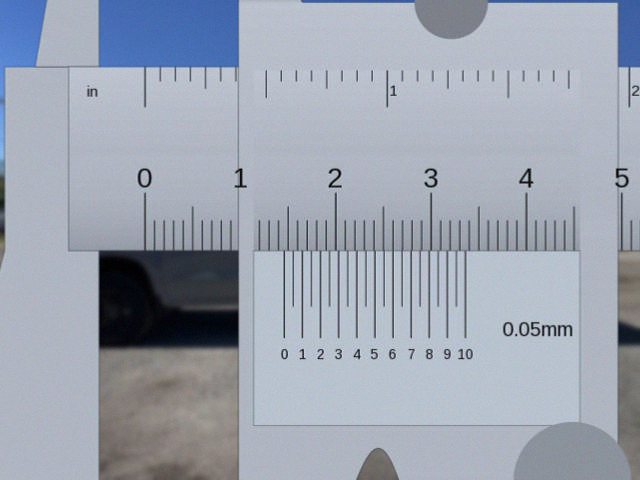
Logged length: {"value": 14.6, "unit": "mm"}
